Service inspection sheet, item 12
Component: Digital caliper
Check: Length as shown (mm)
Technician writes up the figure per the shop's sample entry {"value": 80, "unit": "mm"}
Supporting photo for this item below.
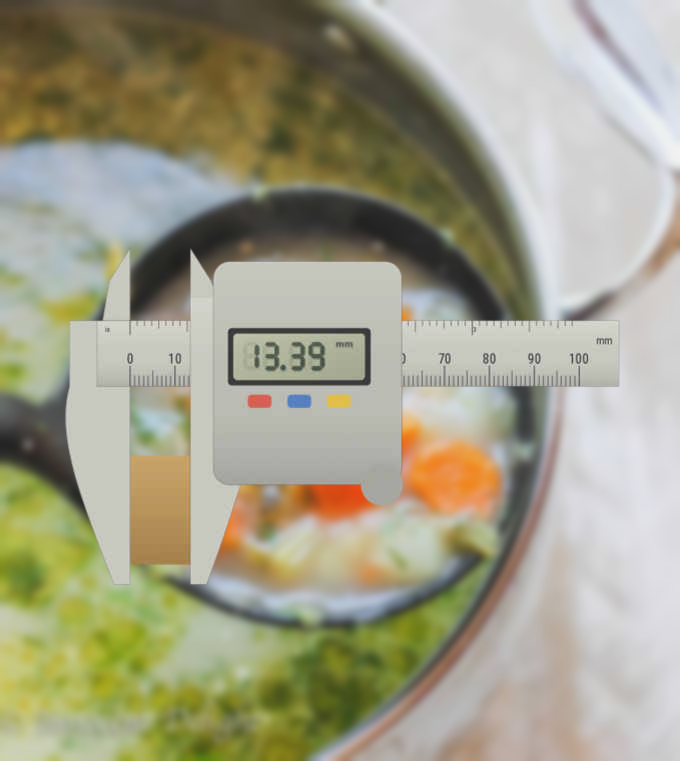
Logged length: {"value": 13.39, "unit": "mm"}
